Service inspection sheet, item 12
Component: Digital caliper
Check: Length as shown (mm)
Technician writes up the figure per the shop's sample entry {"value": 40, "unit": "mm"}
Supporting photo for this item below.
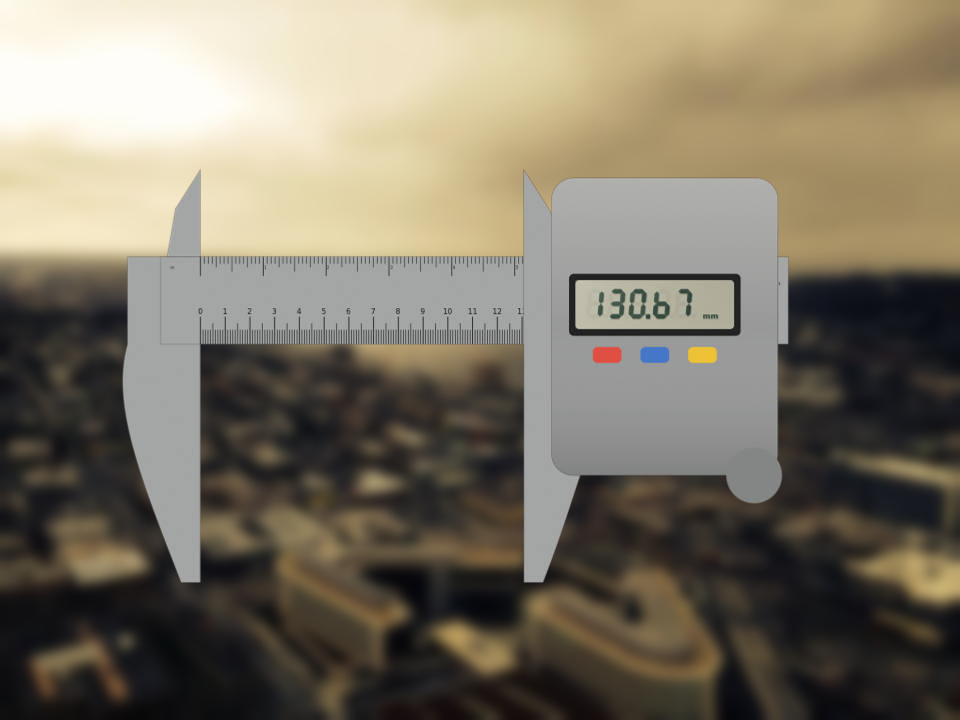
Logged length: {"value": 130.67, "unit": "mm"}
